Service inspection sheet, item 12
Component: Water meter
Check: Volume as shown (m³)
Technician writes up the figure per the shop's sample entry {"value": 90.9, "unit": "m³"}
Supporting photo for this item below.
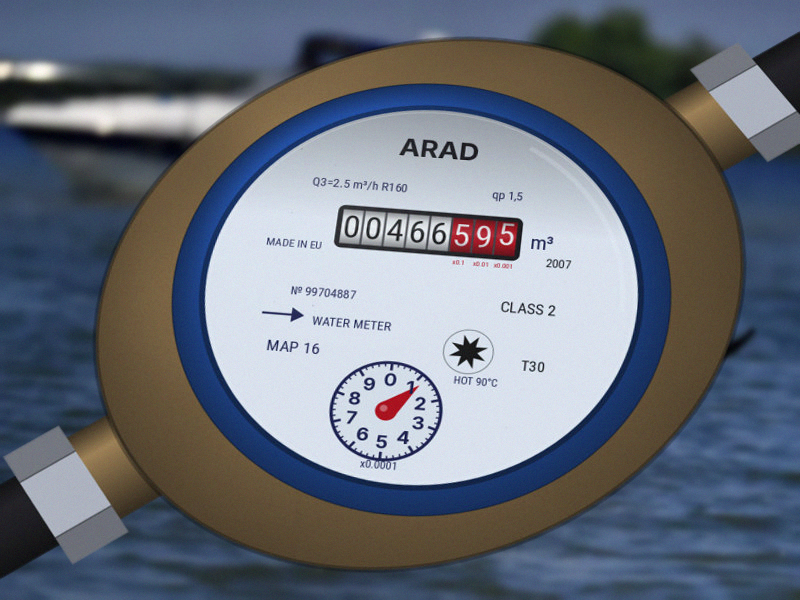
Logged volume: {"value": 466.5951, "unit": "m³"}
